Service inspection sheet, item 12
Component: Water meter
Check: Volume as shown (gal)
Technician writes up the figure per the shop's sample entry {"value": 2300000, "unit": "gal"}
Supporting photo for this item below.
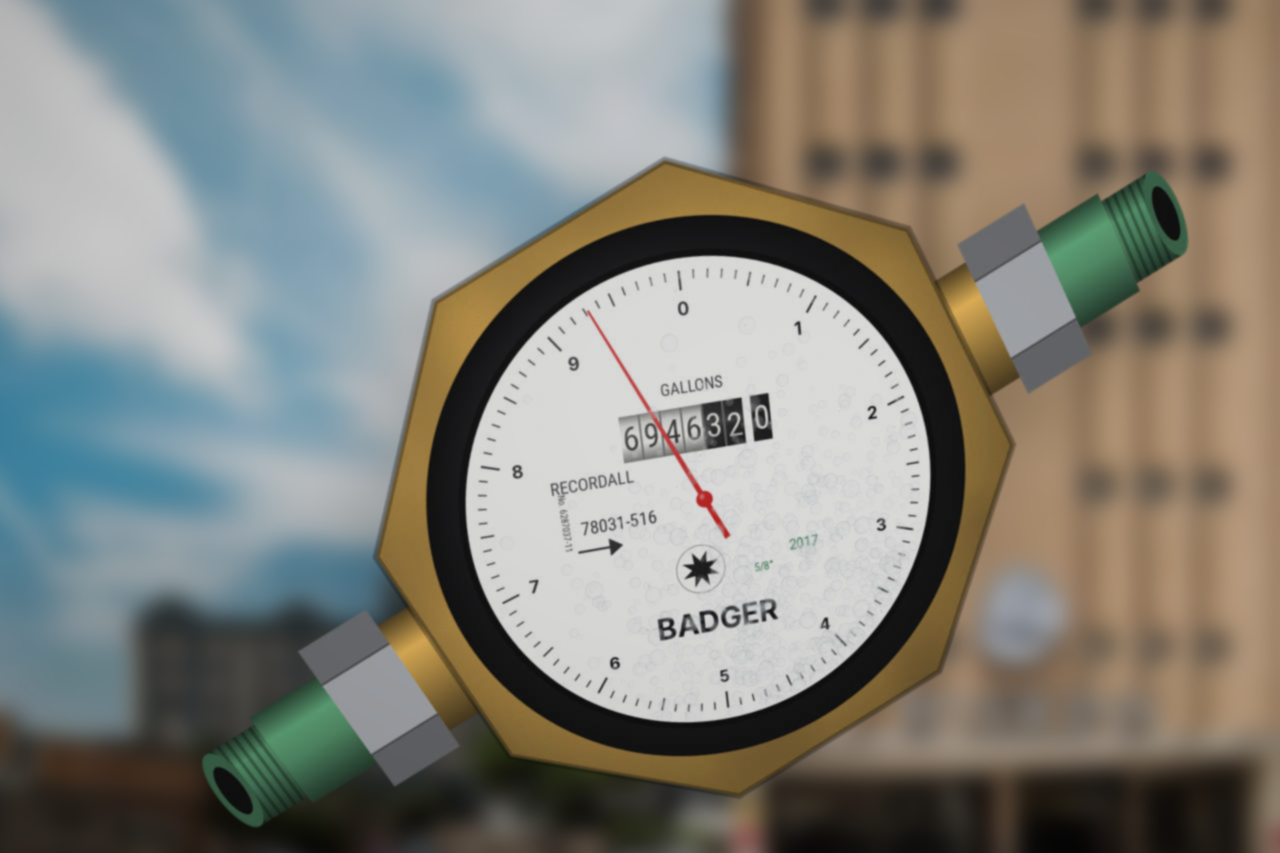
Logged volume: {"value": 6946319.3, "unit": "gal"}
